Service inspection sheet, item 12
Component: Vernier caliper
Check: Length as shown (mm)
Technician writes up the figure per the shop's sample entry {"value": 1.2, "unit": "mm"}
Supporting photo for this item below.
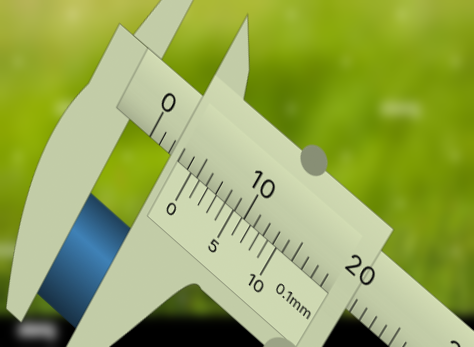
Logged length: {"value": 4.4, "unit": "mm"}
